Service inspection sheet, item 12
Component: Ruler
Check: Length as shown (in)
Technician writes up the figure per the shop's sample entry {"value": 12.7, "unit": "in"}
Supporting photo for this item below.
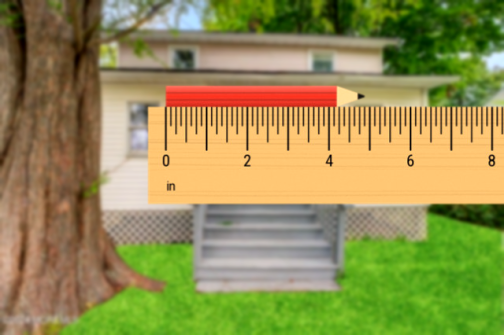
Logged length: {"value": 4.875, "unit": "in"}
